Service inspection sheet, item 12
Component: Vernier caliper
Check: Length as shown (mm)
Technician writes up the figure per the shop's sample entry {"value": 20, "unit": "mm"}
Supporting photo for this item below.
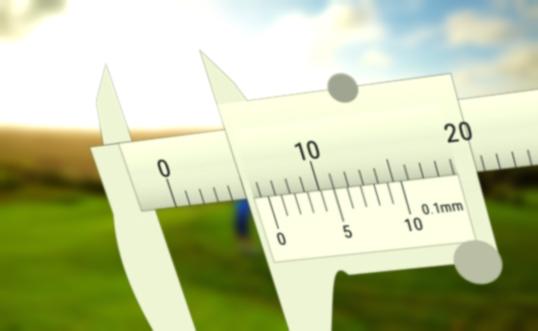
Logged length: {"value": 6.5, "unit": "mm"}
